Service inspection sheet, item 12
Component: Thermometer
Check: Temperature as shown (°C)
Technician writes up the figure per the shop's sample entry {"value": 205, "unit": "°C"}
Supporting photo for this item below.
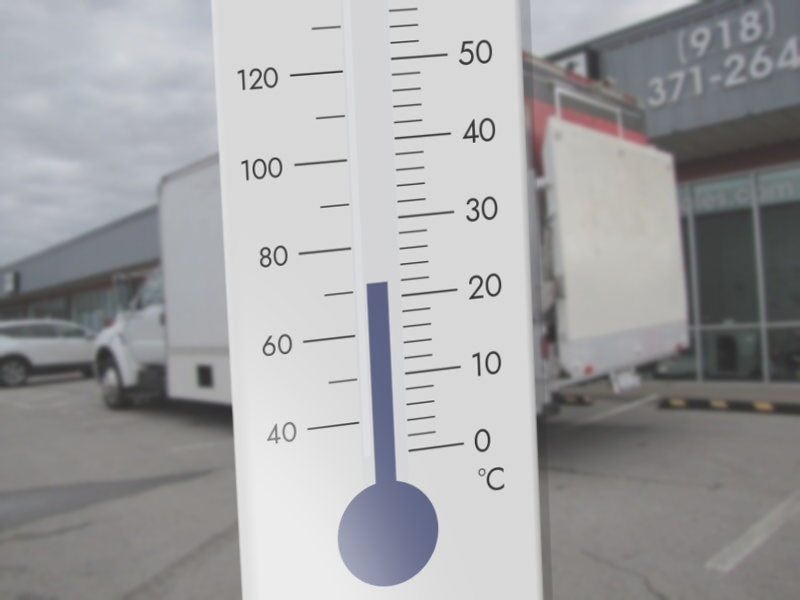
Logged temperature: {"value": 22, "unit": "°C"}
